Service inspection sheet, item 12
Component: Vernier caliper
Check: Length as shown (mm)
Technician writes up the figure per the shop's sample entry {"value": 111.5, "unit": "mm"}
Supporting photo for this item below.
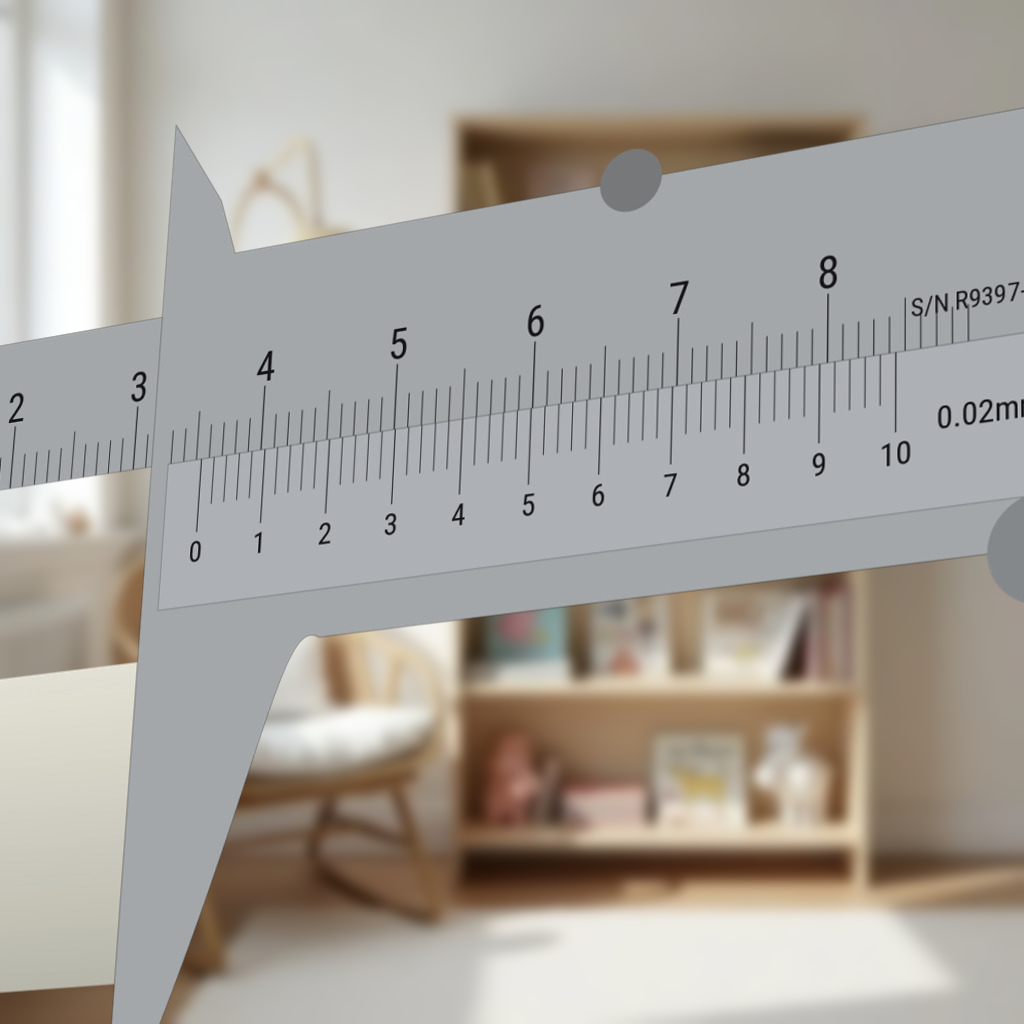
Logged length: {"value": 35.4, "unit": "mm"}
